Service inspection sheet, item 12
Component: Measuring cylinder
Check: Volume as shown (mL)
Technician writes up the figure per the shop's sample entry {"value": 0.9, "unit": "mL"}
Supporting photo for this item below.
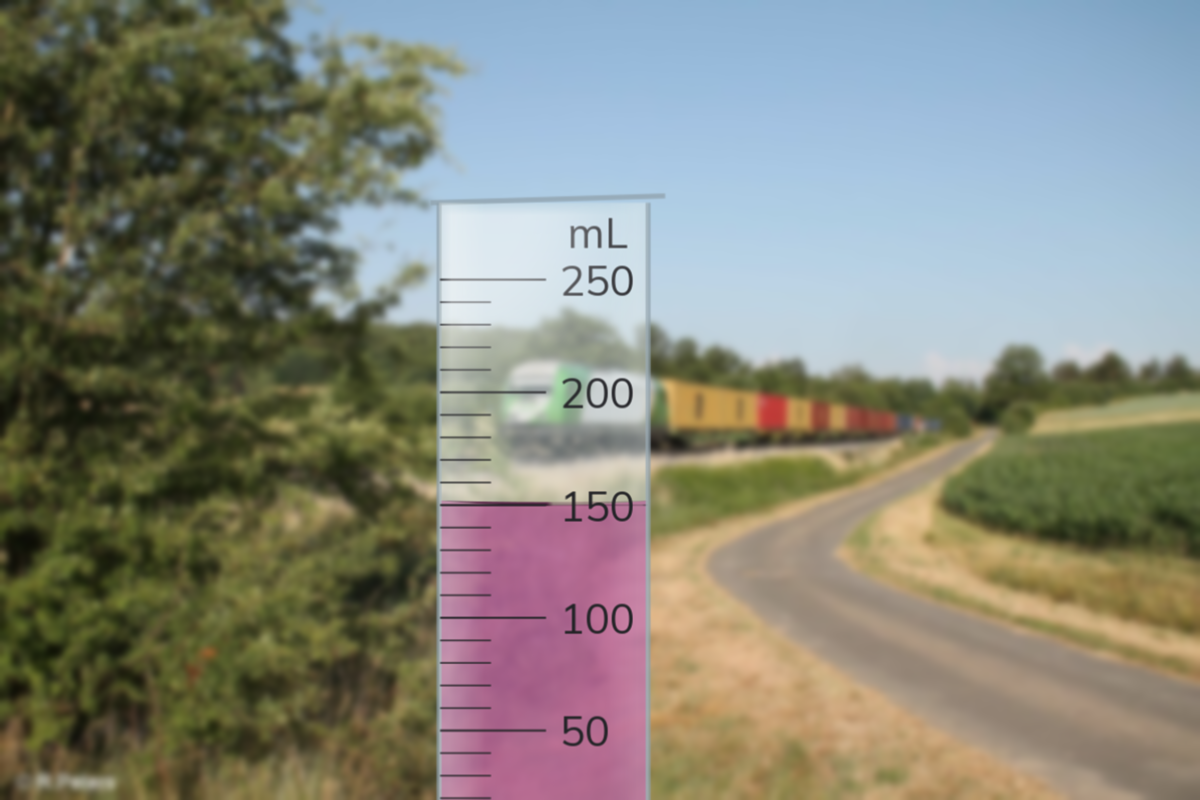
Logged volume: {"value": 150, "unit": "mL"}
